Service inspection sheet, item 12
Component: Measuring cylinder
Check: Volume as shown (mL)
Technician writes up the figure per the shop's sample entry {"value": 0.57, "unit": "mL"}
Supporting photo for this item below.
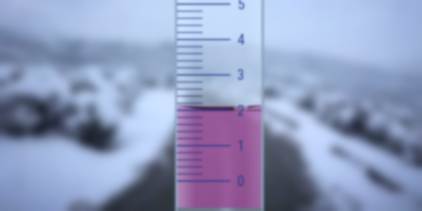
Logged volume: {"value": 2, "unit": "mL"}
